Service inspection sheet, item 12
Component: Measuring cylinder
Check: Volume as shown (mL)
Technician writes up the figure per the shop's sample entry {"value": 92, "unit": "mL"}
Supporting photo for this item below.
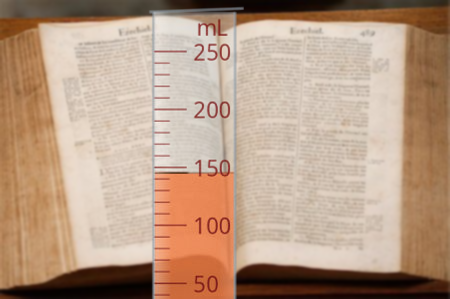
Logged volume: {"value": 145, "unit": "mL"}
